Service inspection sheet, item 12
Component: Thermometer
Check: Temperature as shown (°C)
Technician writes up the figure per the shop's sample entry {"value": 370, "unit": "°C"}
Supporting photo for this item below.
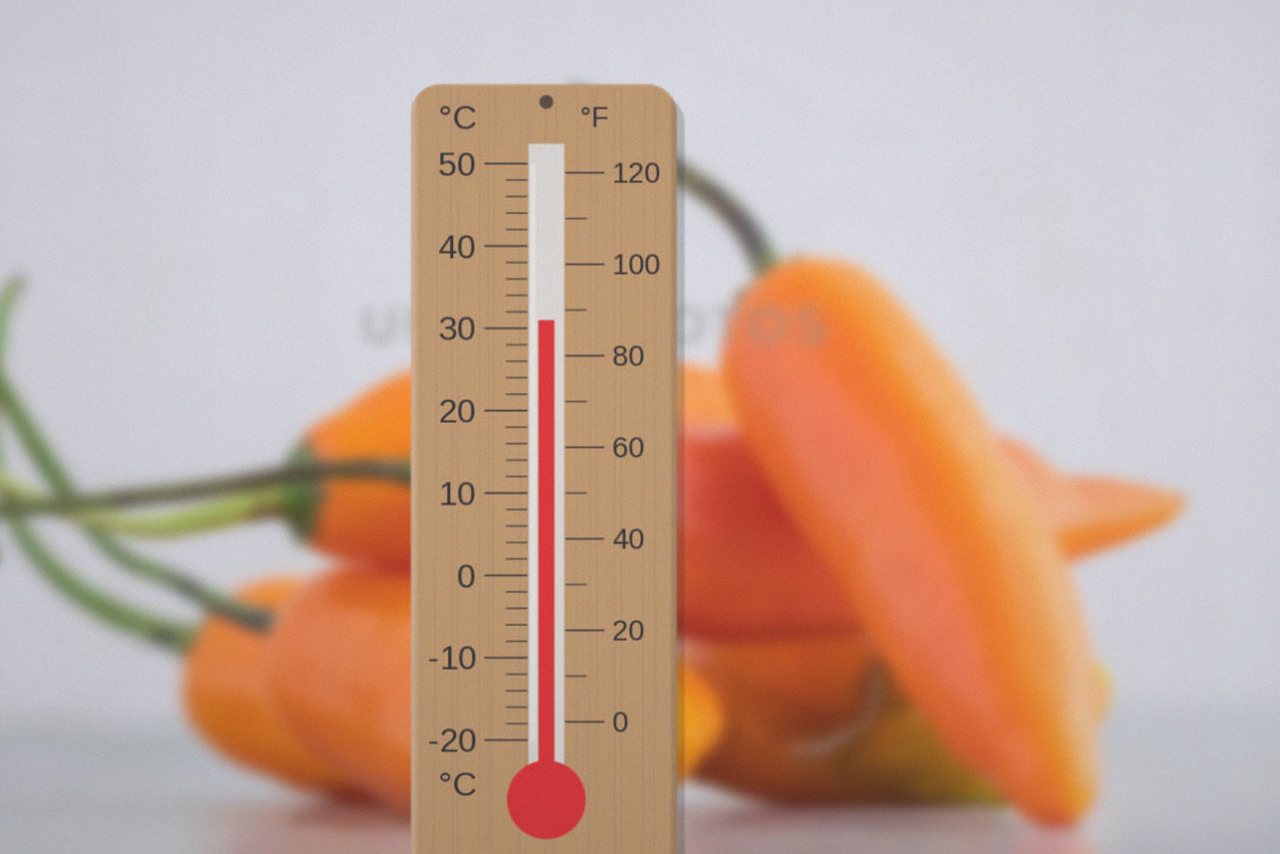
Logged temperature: {"value": 31, "unit": "°C"}
